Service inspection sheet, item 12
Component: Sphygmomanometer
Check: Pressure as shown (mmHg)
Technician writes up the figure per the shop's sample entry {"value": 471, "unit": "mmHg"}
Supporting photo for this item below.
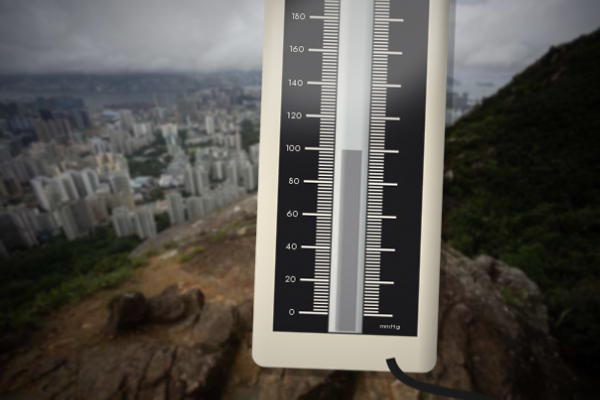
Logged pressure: {"value": 100, "unit": "mmHg"}
